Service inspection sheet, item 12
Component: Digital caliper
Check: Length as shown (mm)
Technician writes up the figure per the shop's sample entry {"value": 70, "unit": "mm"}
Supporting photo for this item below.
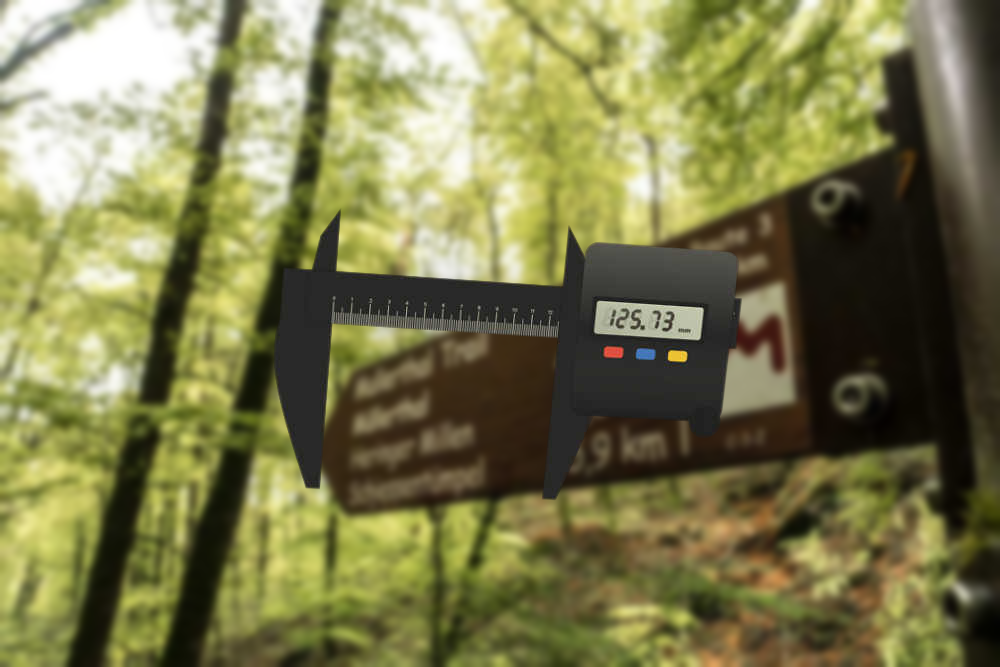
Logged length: {"value": 125.73, "unit": "mm"}
